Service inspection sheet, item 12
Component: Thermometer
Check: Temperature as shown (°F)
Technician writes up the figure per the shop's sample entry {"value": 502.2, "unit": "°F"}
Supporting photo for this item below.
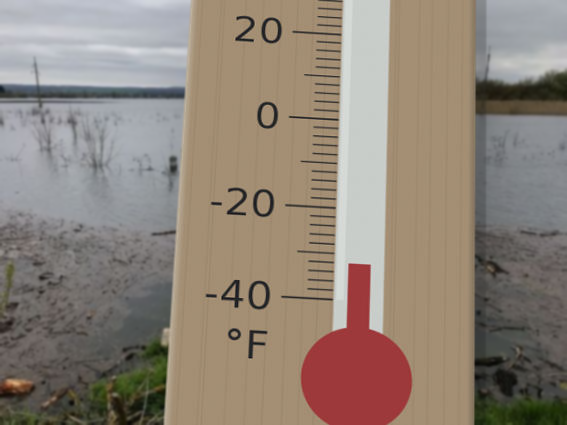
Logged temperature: {"value": -32, "unit": "°F"}
